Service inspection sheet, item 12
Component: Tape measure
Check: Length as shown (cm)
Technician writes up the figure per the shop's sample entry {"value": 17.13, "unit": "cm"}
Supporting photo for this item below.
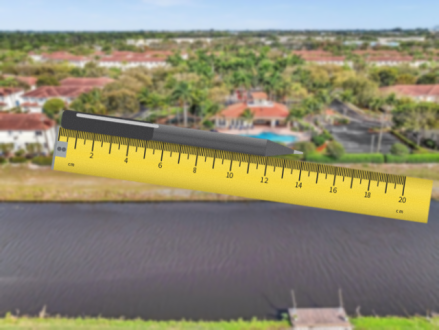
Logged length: {"value": 14, "unit": "cm"}
